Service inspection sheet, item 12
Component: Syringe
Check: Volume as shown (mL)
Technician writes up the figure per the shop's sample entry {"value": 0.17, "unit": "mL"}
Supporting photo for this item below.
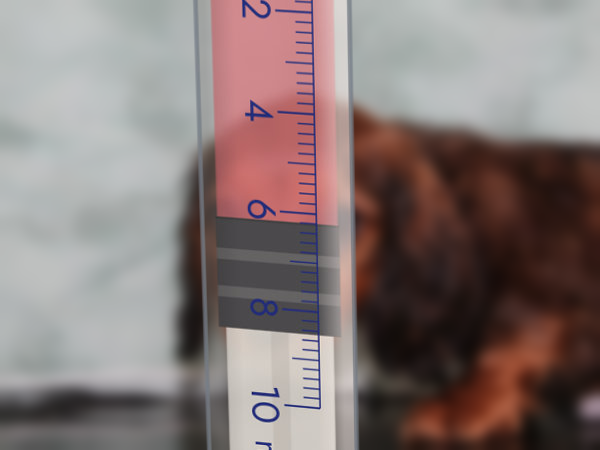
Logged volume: {"value": 6.2, "unit": "mL"}
